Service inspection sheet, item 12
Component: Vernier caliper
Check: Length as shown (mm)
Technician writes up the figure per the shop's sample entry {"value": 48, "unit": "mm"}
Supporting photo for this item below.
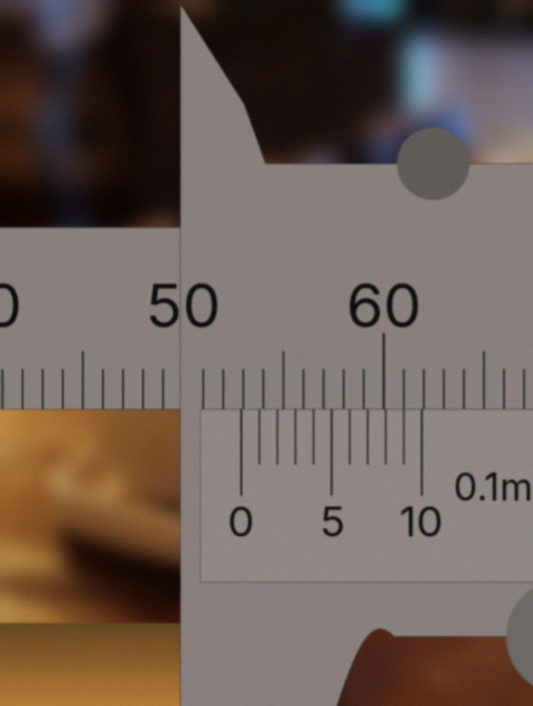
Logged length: {"value": 52.9, "unit": "mm"}
